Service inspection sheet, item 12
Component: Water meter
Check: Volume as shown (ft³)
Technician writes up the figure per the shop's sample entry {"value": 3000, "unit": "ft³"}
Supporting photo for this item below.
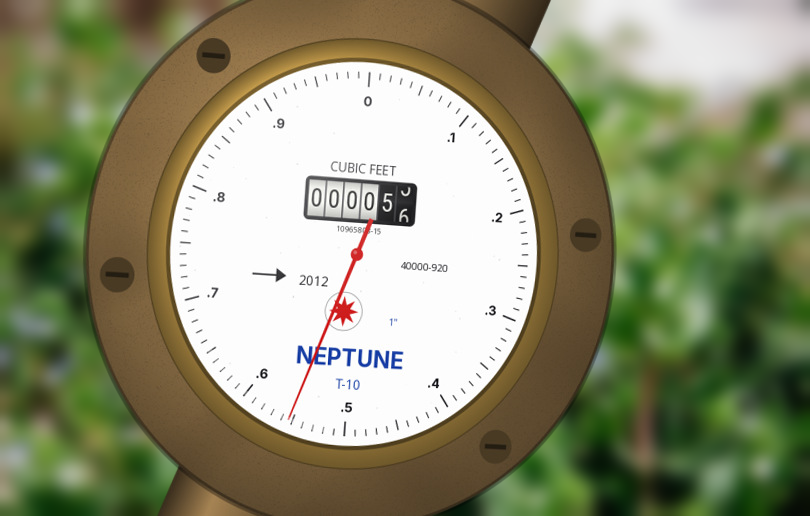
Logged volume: {"value": 55.55, "unit": "ft³"}
